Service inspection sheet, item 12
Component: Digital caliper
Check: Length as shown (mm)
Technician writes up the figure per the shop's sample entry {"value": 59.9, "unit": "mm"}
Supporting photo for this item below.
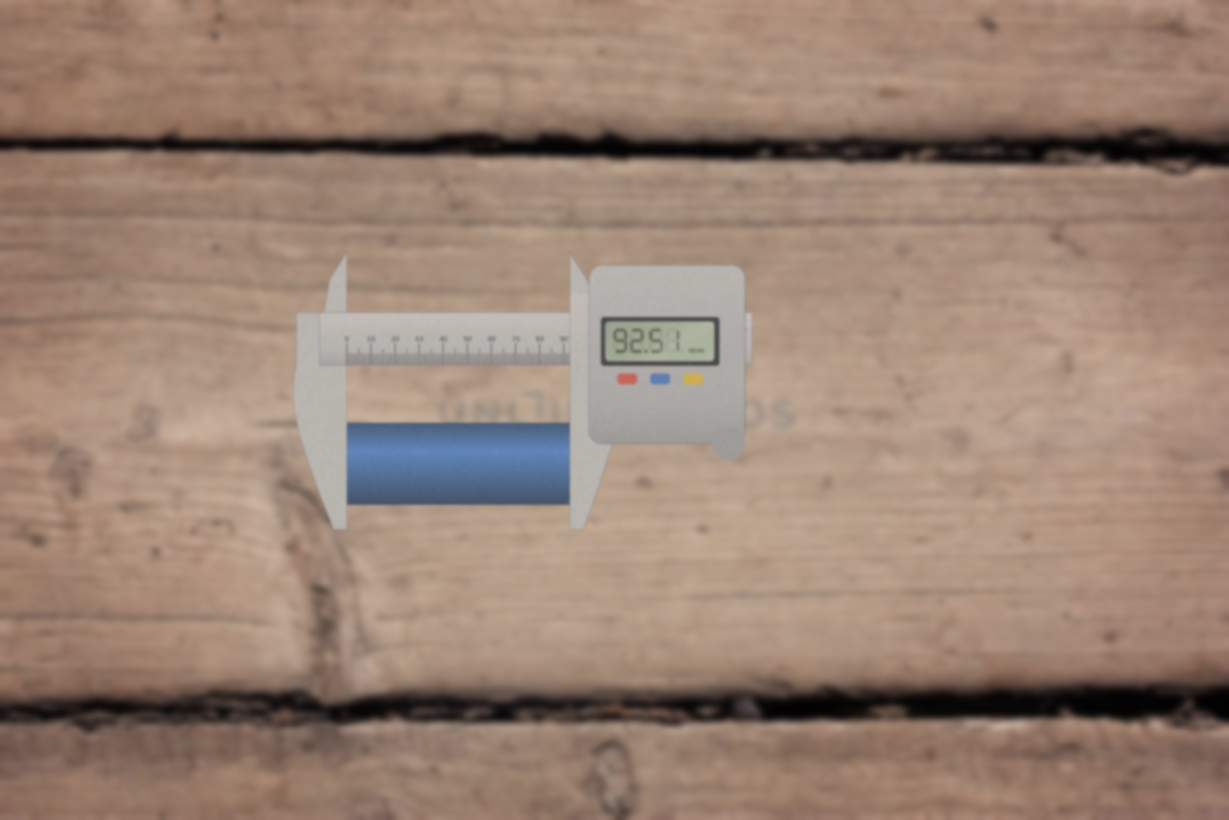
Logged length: {"value": 92.51, "unit": "mm"}
